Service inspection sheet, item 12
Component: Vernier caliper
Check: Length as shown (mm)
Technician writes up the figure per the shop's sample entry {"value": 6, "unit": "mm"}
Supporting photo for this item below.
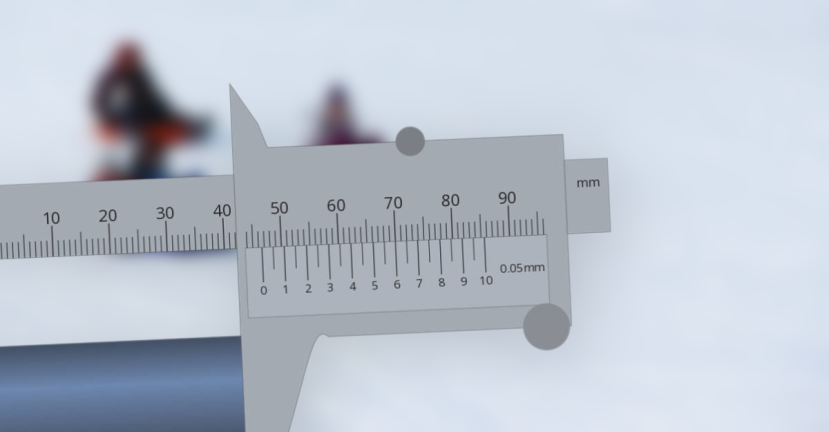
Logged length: {"value": 46.6, "unit": "mm"}
